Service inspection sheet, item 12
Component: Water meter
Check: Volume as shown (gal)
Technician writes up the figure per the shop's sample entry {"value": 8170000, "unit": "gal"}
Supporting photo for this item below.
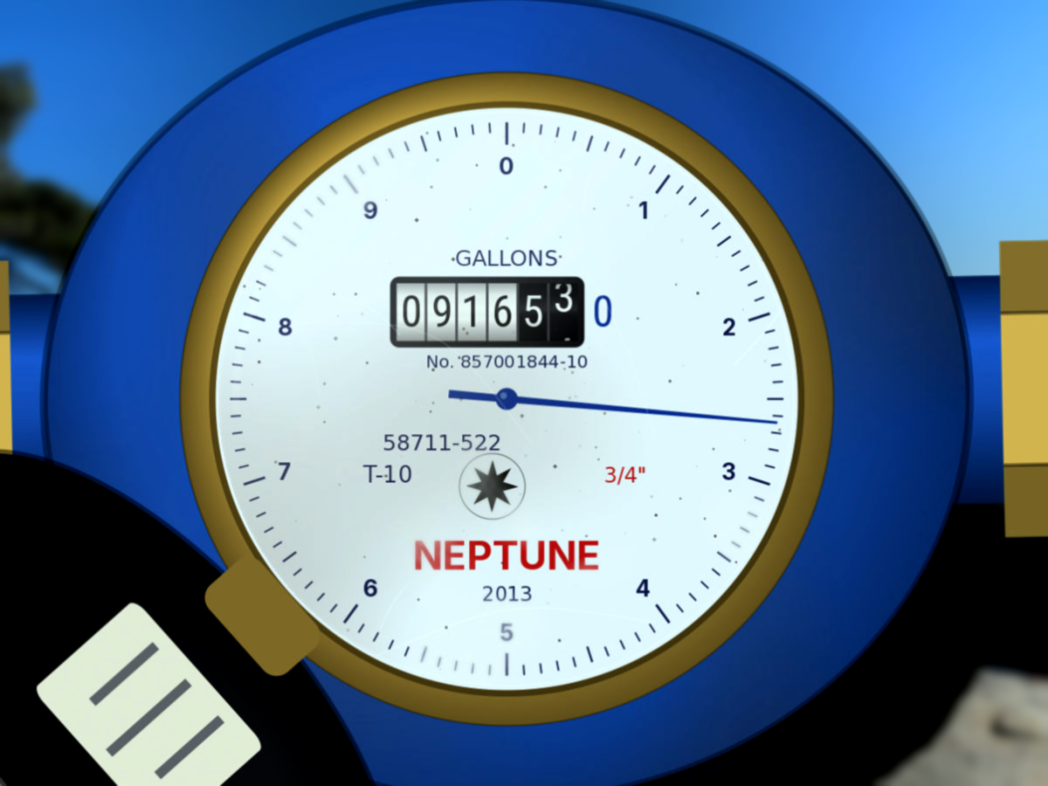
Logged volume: {"value": 916532.6, "unit": "gal"}
